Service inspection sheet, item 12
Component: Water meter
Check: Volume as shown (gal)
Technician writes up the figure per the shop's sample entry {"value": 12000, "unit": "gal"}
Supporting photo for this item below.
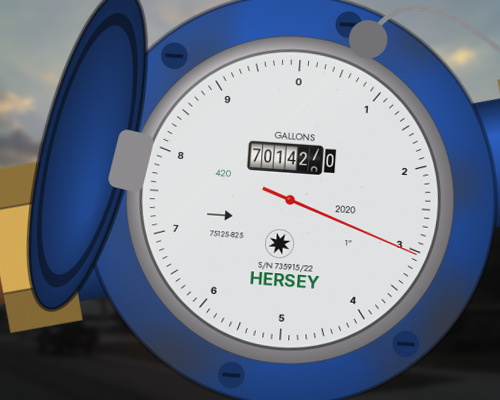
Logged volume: {"value": 7014273.0, "unit": "gal"}
